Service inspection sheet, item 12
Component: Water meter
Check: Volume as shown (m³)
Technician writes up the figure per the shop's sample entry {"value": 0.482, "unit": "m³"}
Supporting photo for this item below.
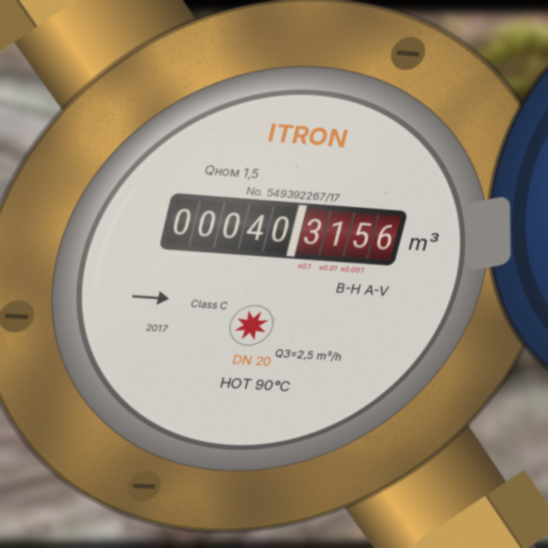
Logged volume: {"value": 40.3156, "unit": "m³"}
